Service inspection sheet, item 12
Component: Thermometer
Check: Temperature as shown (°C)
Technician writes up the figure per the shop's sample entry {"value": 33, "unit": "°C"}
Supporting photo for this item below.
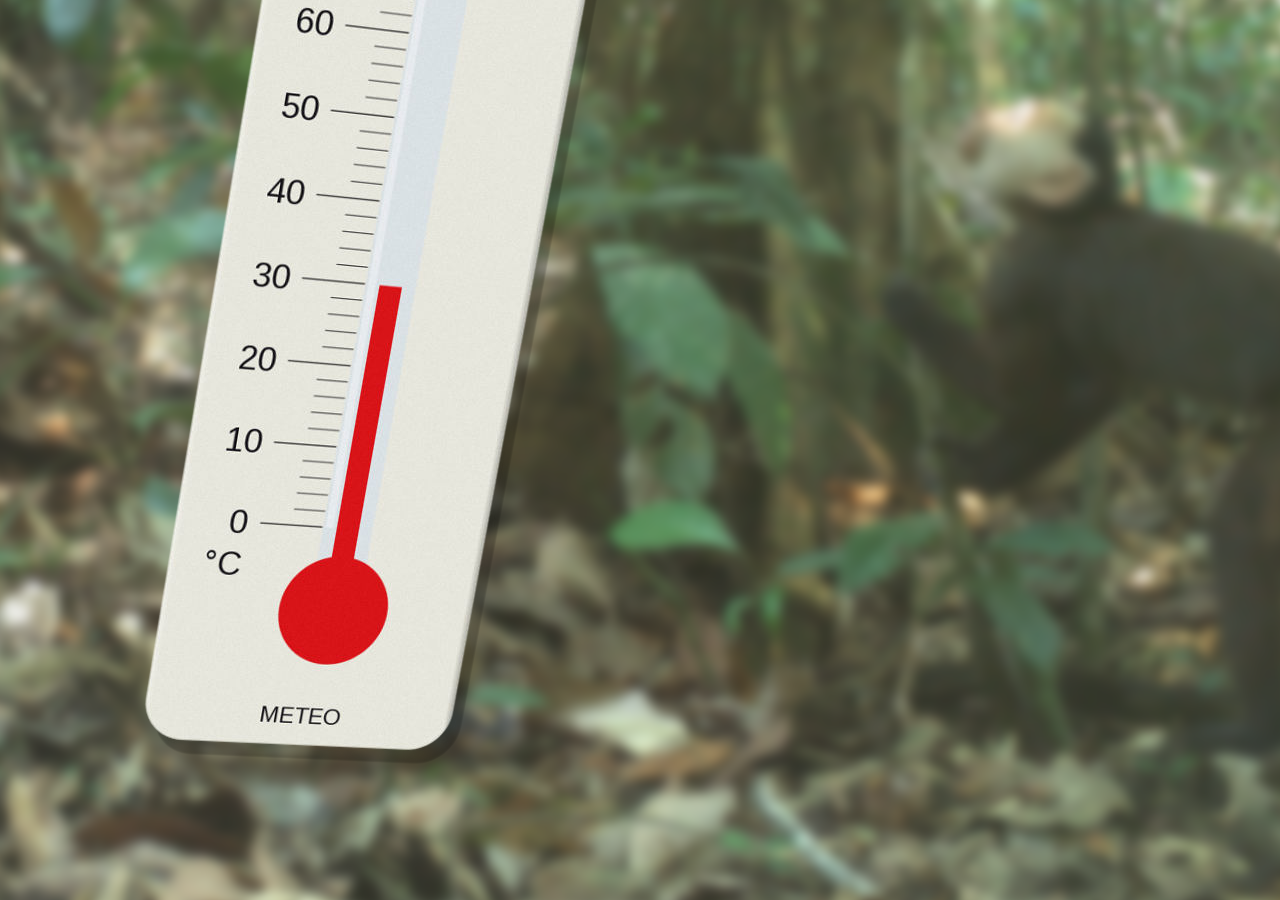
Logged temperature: {"value": 30, "unit": "°C"}
